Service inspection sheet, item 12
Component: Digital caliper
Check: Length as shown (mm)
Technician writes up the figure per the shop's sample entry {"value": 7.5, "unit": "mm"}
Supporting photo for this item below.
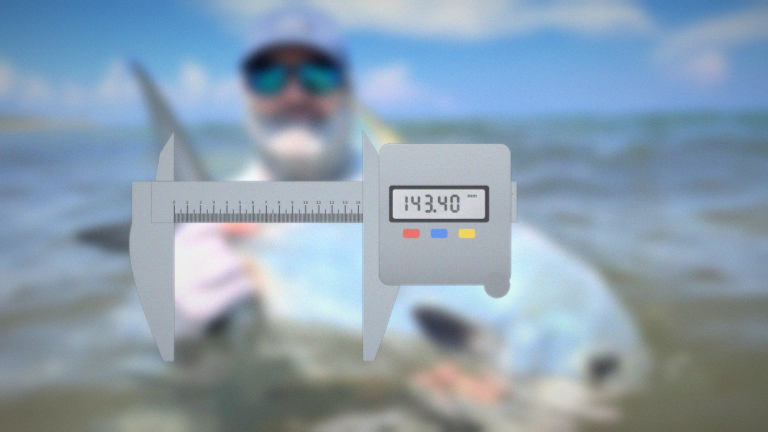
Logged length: {"value": 143.40, "unit": "mm"}
